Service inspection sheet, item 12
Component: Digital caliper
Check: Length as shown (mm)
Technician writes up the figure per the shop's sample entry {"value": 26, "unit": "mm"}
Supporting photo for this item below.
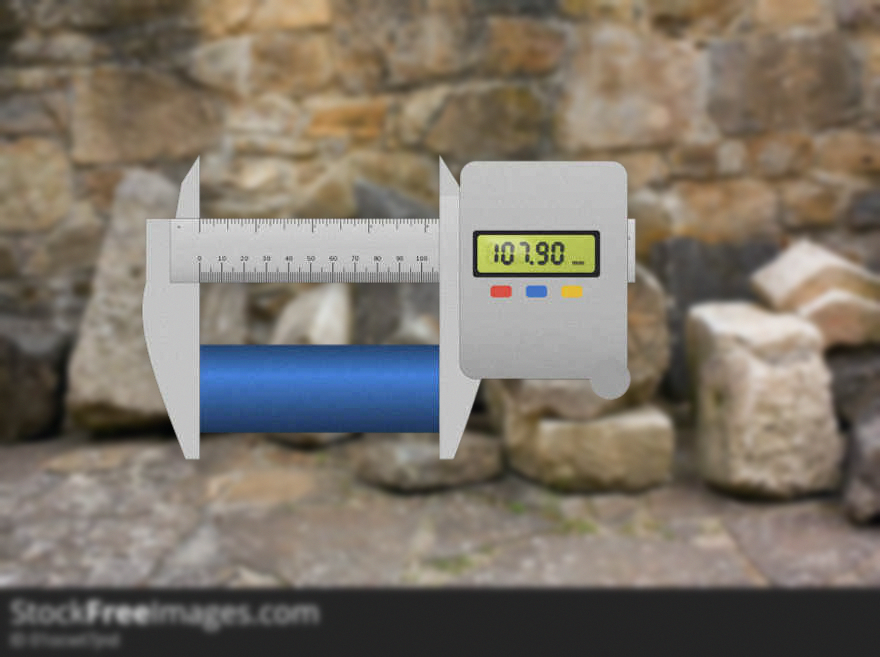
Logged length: {"value": 107.90, "unit": "mm"}
